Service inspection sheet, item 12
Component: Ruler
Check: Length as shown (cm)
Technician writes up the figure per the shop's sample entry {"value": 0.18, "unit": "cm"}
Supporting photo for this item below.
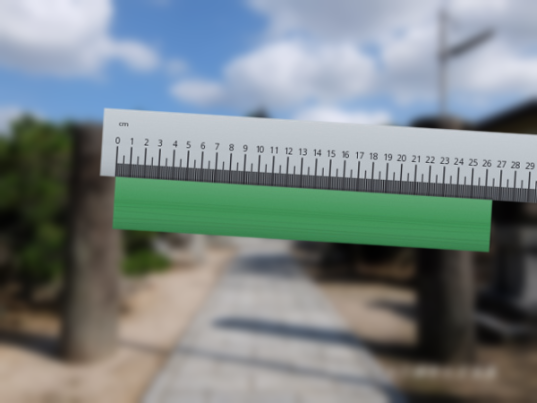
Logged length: {"value": 26.5, "unit": "cm"}
